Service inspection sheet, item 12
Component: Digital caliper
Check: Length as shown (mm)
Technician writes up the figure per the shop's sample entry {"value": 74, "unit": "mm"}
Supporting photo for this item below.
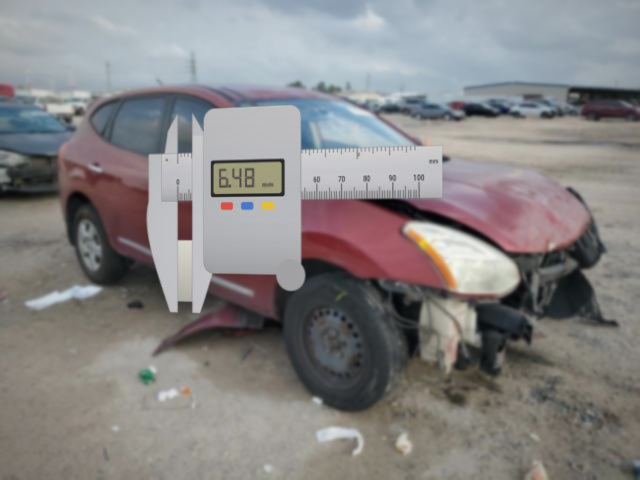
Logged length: {"value": 6.48, "unit": "mm"}
